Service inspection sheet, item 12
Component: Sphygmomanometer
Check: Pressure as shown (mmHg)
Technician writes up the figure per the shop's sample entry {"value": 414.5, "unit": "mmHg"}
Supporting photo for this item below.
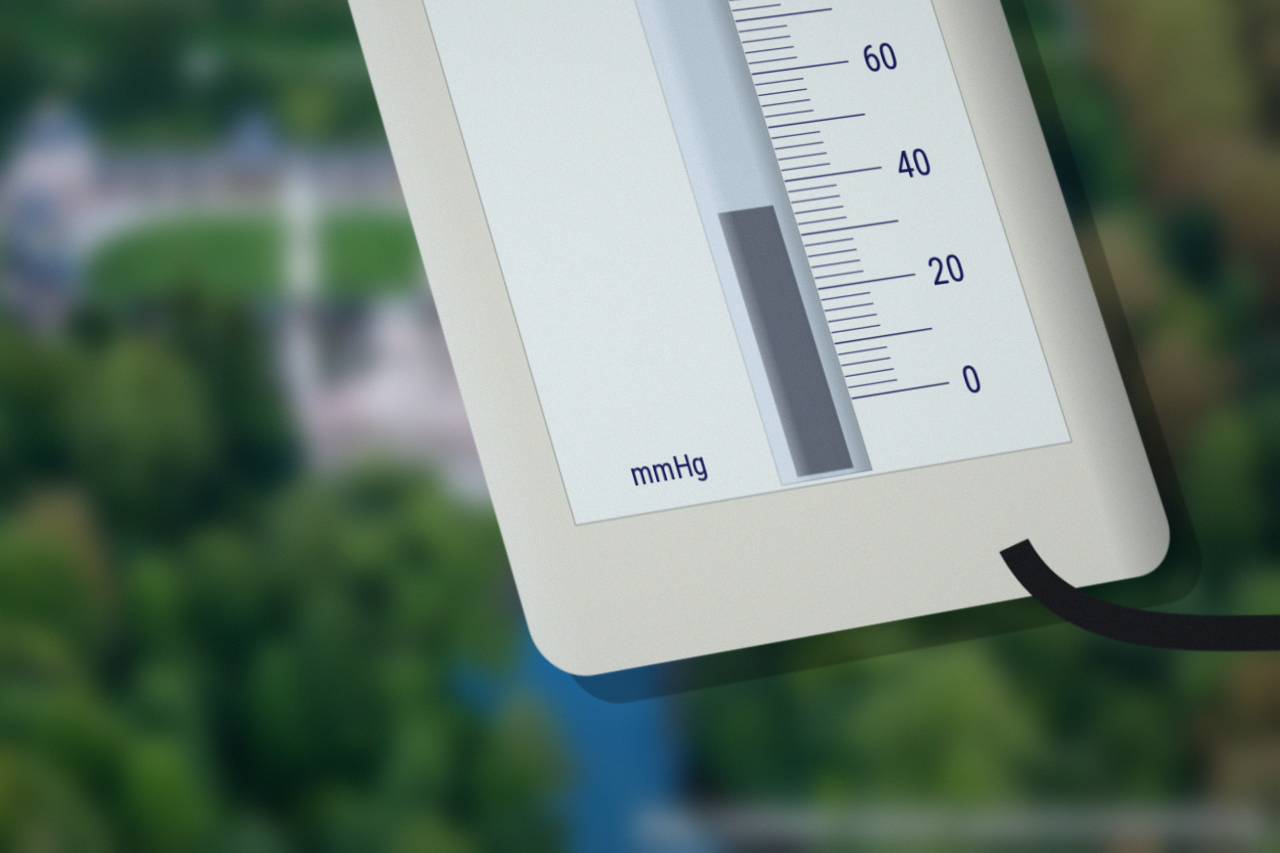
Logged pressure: {"value": 36, "unit": "mmHg"}
